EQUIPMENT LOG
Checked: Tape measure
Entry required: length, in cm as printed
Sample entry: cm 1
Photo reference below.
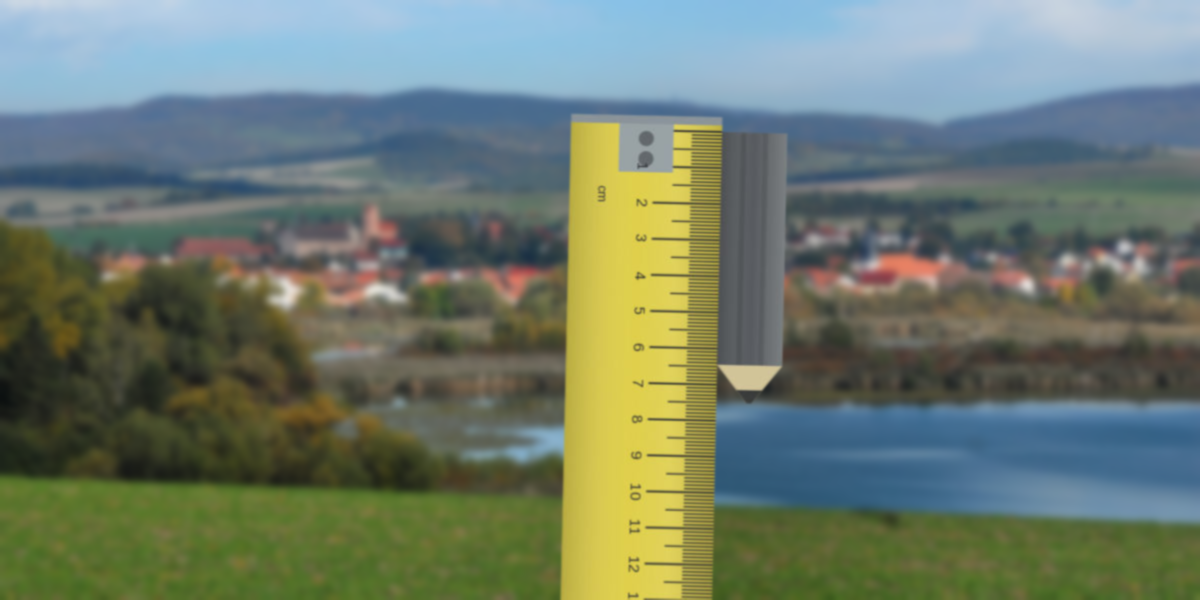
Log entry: cm 7.5
